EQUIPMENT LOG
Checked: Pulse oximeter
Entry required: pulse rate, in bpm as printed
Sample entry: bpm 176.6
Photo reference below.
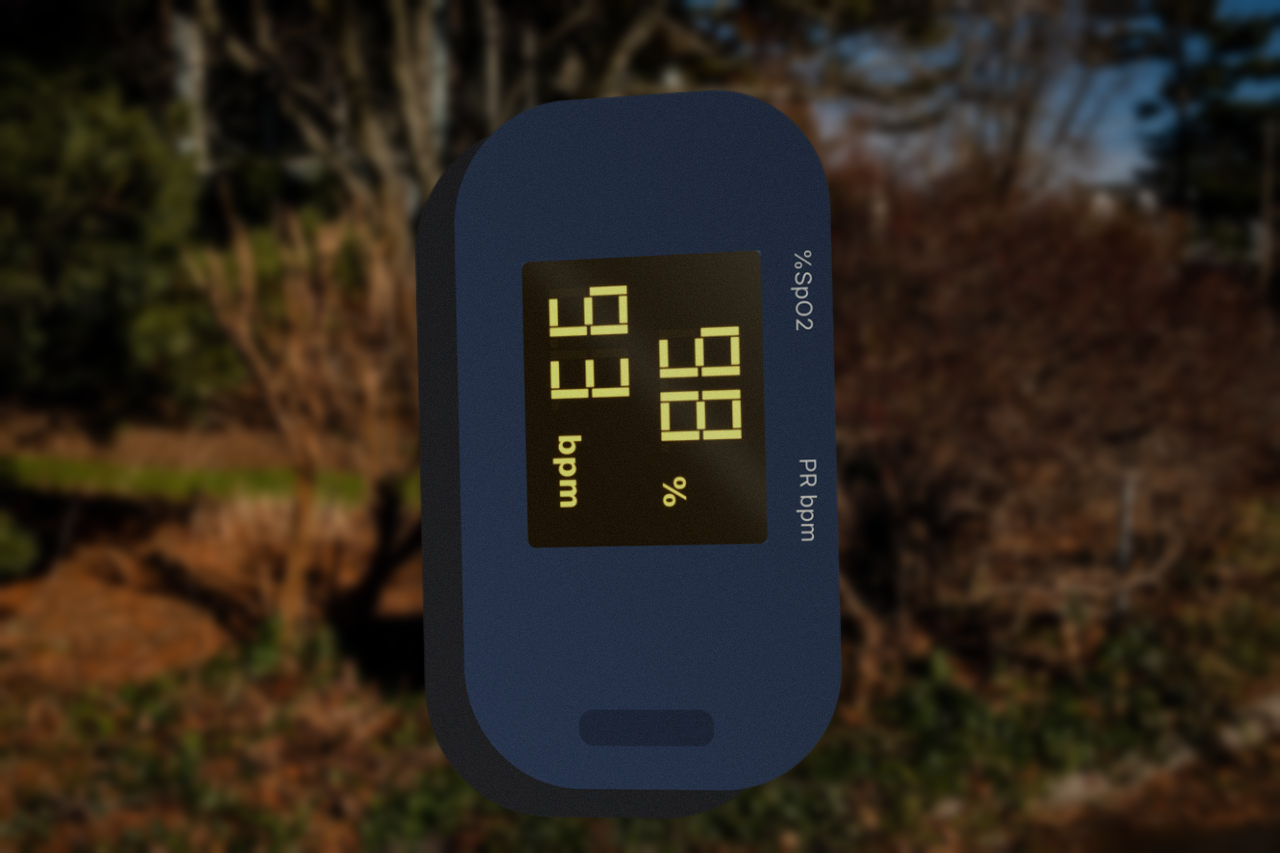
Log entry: bpm 93
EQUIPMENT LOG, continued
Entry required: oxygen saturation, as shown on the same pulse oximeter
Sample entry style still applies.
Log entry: % 98
